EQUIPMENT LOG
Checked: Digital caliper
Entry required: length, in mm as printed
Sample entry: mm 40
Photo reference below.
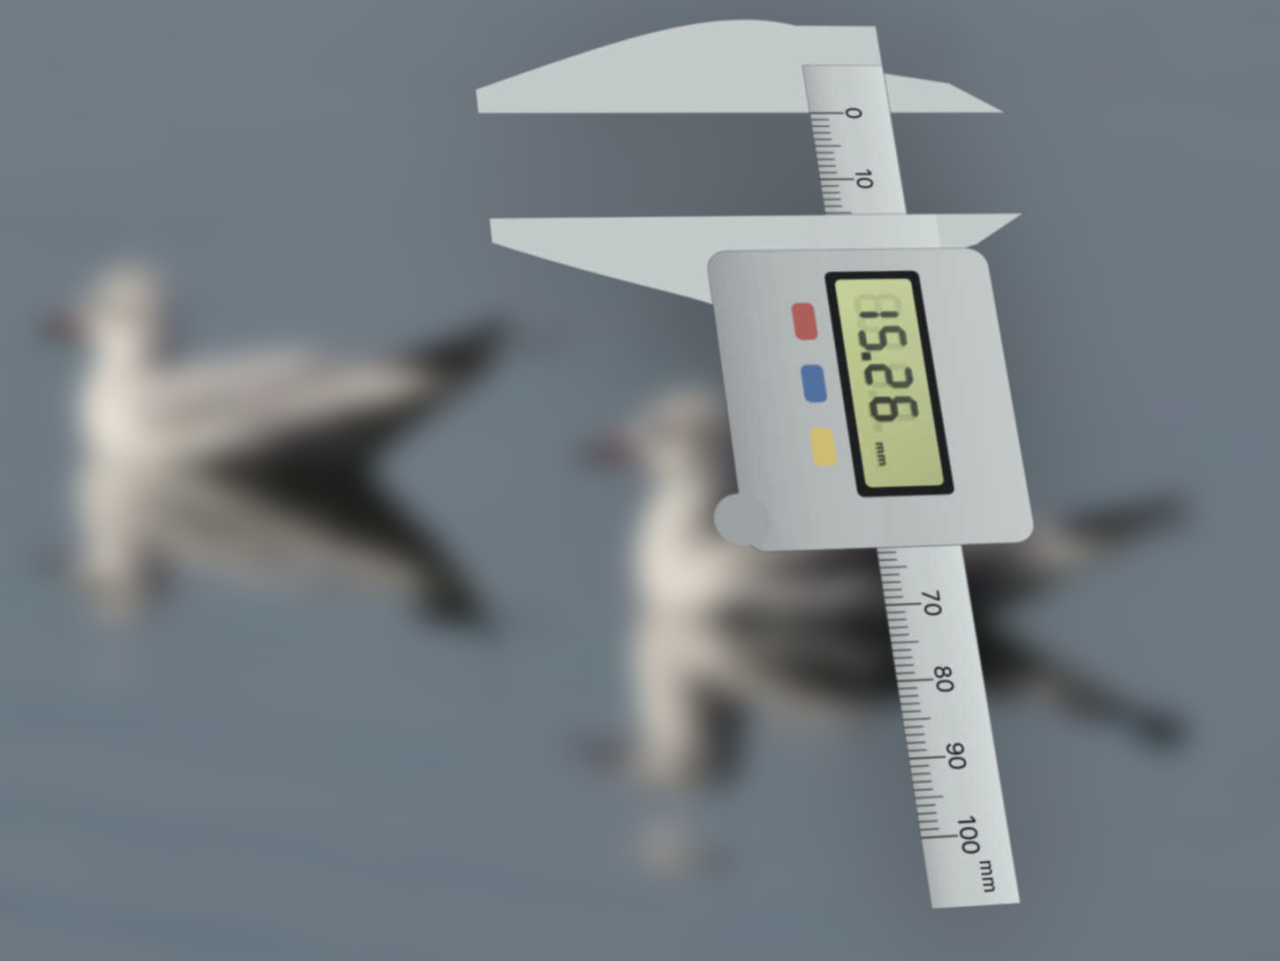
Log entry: mm 15.26
